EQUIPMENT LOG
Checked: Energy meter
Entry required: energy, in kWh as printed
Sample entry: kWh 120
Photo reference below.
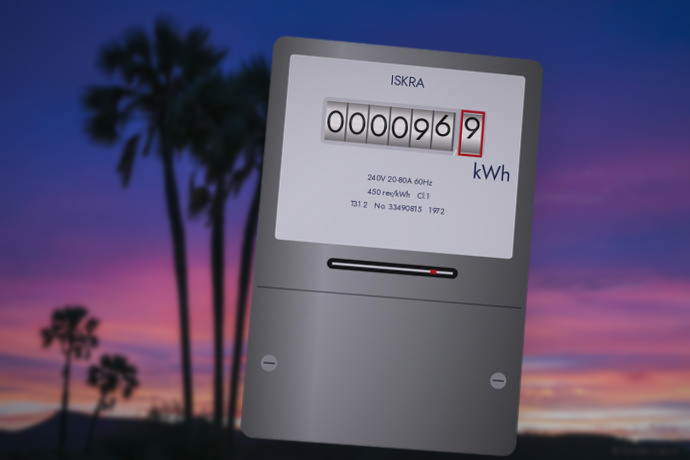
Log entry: kWh 96.9
